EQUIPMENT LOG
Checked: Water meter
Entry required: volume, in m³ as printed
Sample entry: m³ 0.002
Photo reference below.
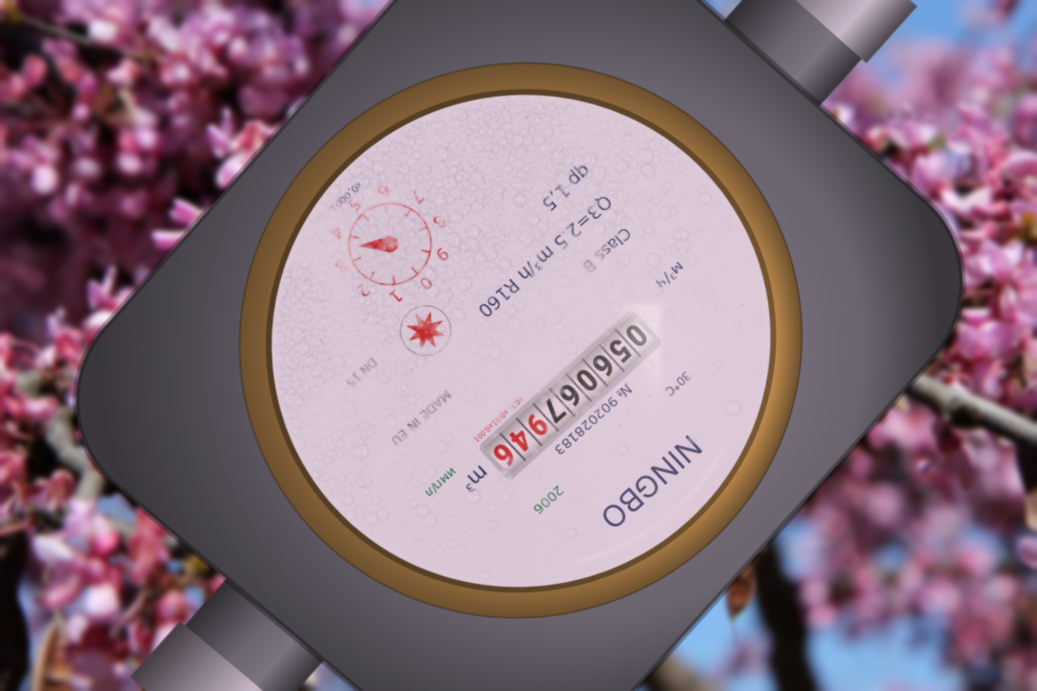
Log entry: m³ 56067.9463
